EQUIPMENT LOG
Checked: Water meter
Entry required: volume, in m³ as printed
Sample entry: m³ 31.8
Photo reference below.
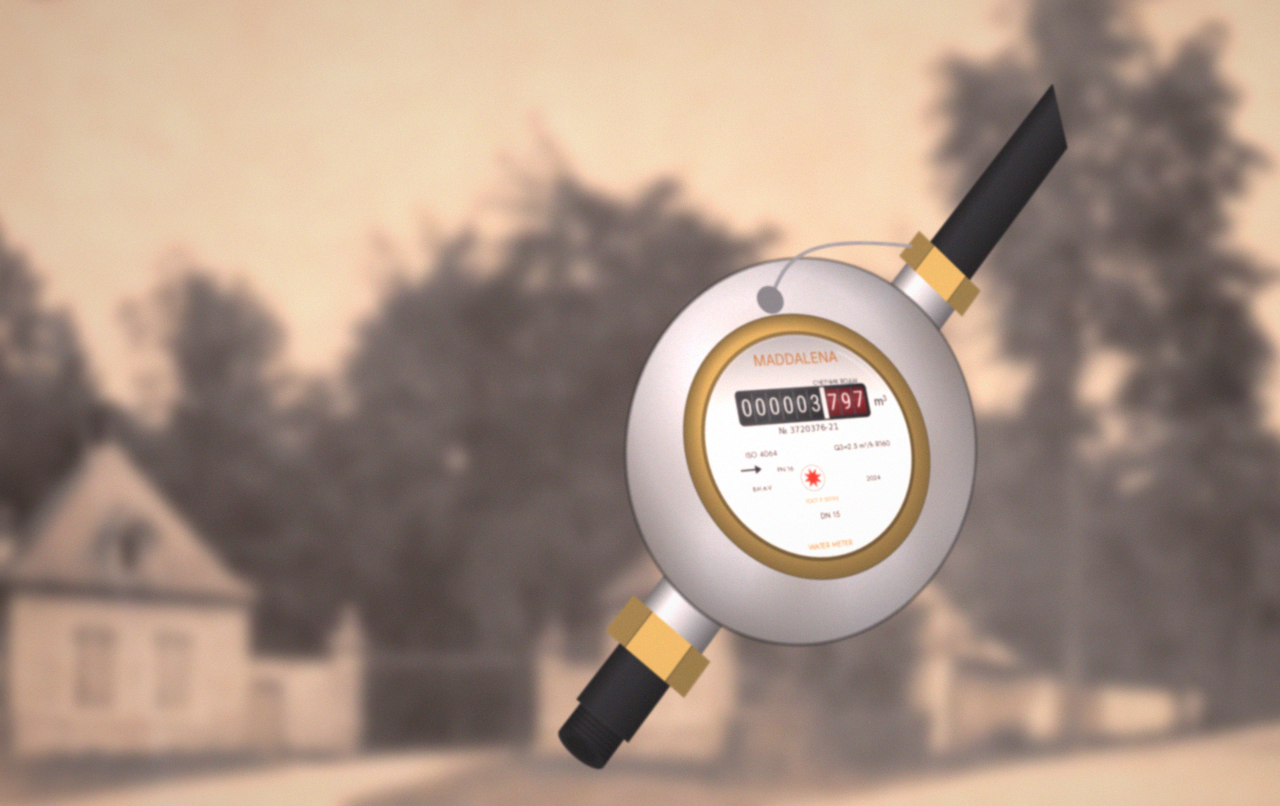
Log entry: m³ 3.797
